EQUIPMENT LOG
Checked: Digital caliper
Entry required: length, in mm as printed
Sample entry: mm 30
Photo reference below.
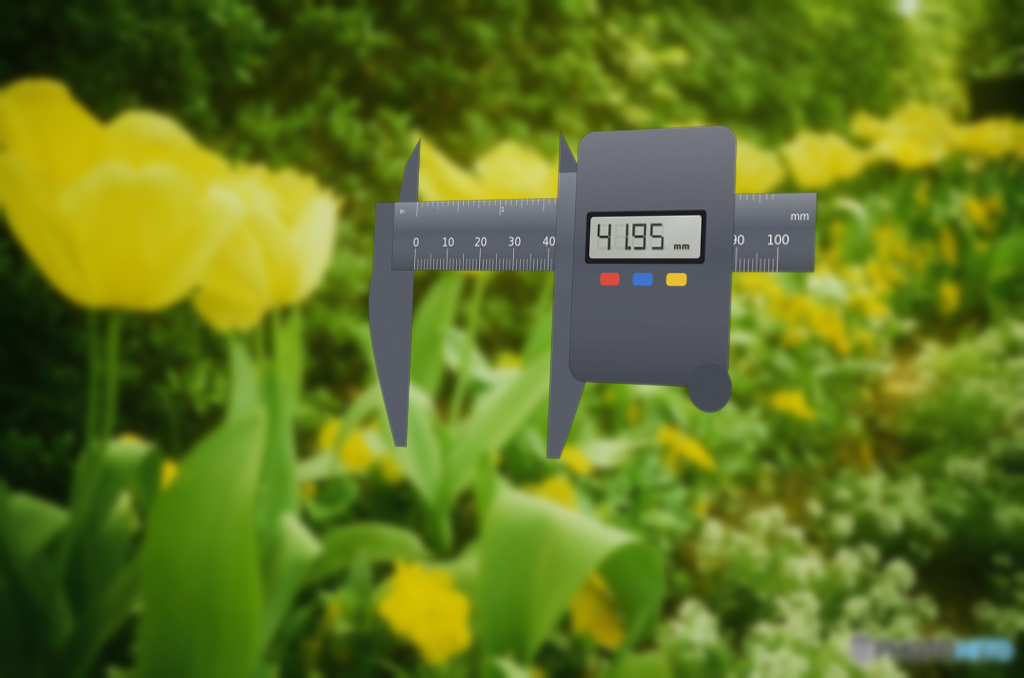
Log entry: mm 41.95
